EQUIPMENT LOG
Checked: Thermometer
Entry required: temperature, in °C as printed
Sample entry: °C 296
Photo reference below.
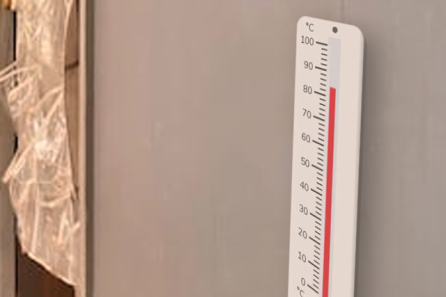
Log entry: °C 84
